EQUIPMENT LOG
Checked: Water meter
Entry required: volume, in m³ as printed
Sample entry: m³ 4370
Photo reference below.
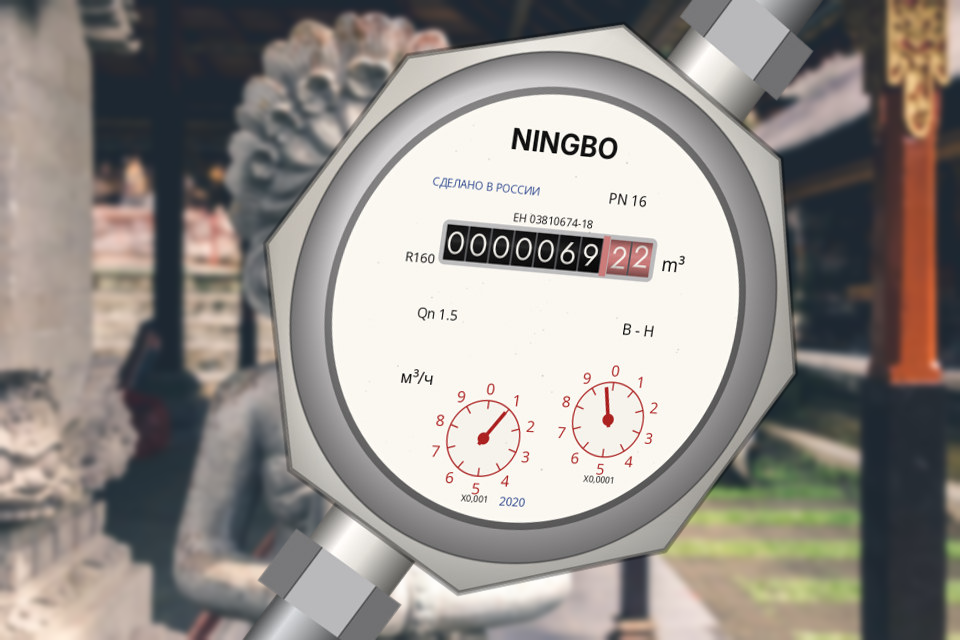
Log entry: m³ 69.2209
